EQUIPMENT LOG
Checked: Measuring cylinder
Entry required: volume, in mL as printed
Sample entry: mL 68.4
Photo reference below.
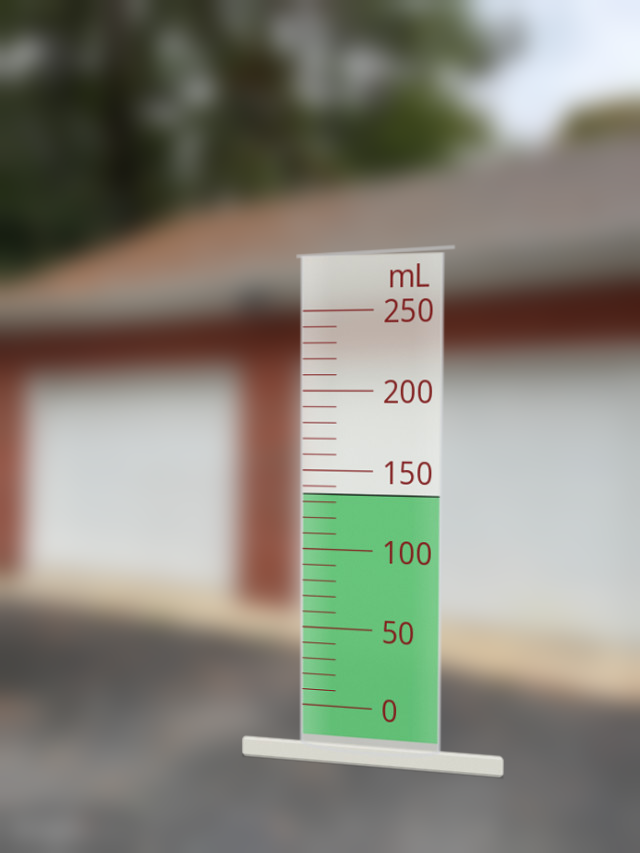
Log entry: mL 135
